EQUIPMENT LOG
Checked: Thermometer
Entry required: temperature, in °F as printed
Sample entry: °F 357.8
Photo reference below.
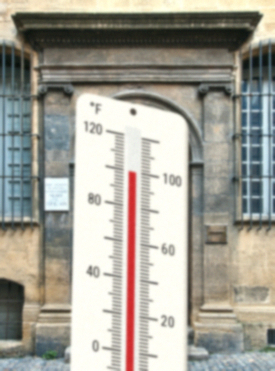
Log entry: °F 100
